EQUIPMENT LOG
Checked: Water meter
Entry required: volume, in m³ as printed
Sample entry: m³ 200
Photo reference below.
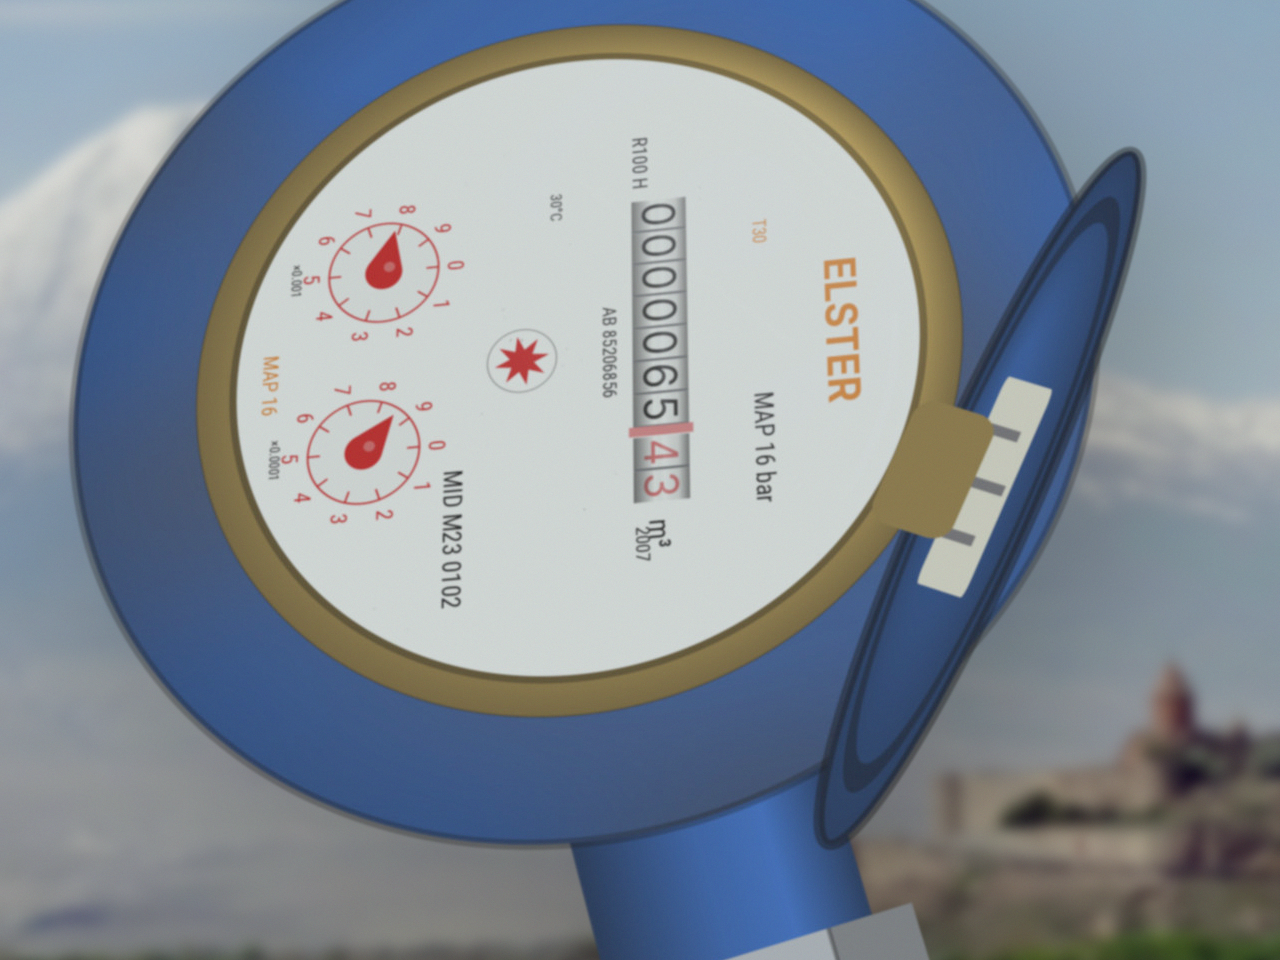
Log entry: m³ 65.4378
